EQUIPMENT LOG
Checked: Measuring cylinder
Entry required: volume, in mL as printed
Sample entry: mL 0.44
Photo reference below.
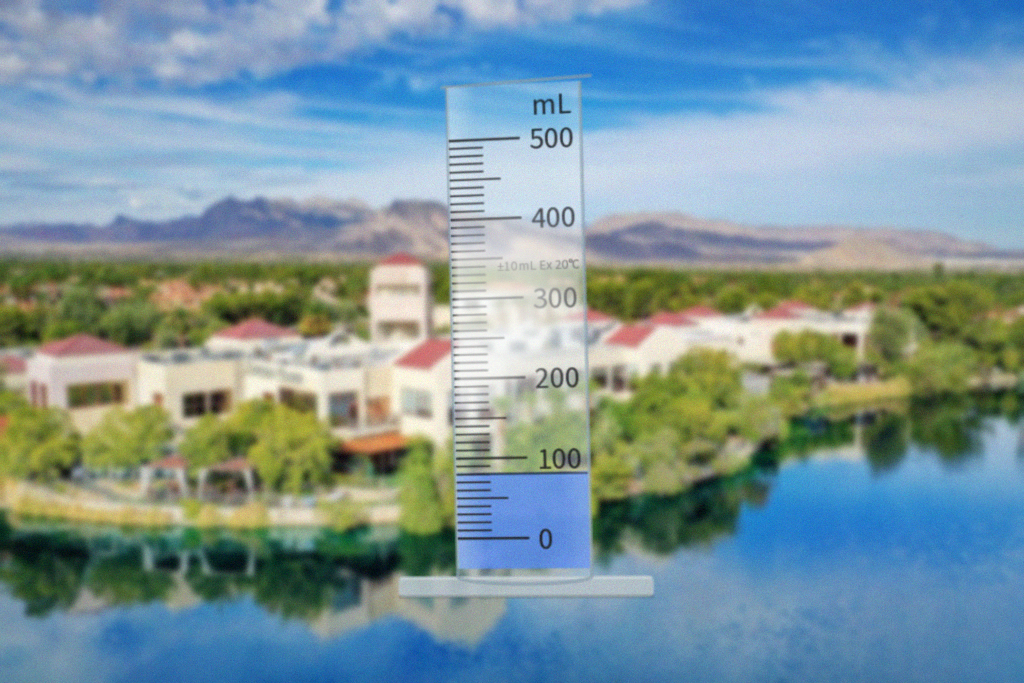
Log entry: mL 80
